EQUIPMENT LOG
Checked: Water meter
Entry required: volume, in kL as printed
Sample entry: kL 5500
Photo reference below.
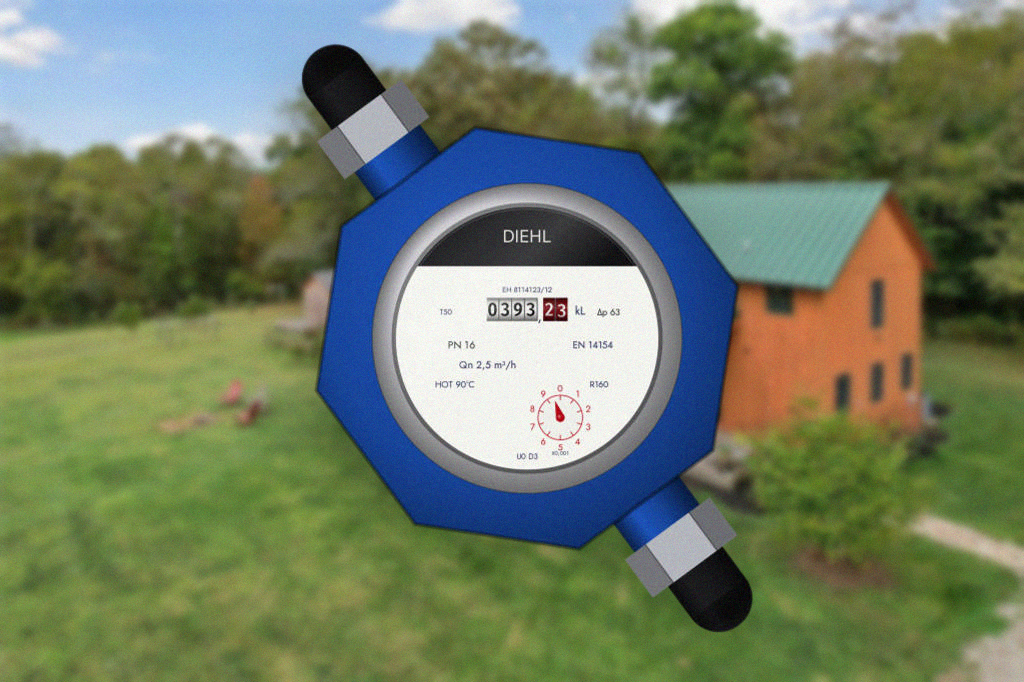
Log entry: kL 393.229
